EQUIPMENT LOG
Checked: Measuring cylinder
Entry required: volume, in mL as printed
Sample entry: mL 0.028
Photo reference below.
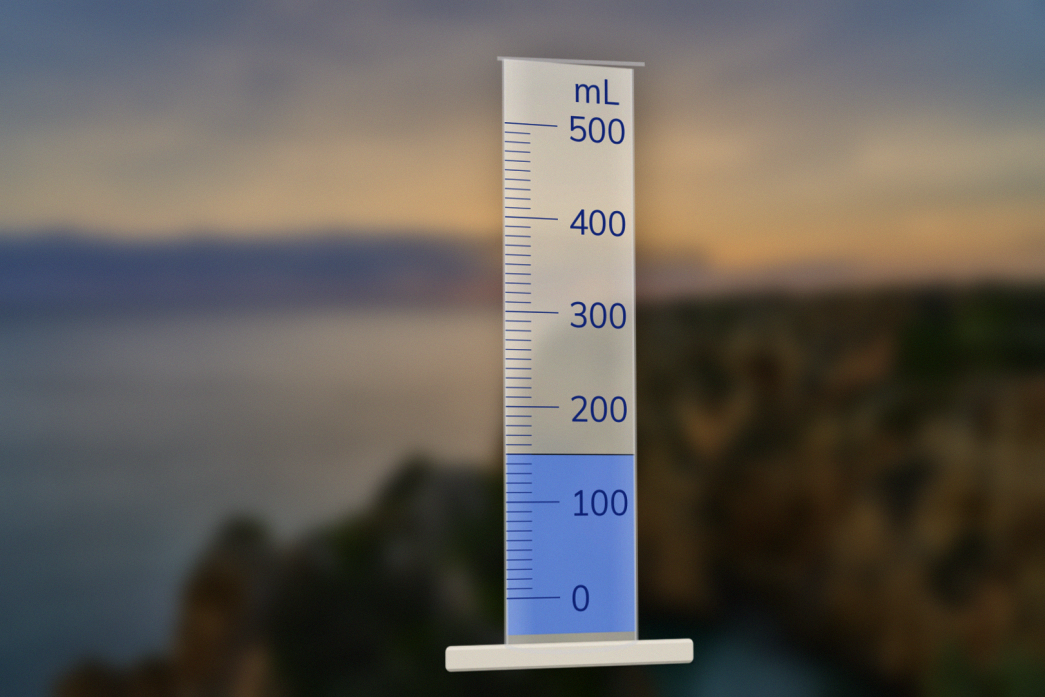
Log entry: mL 150
